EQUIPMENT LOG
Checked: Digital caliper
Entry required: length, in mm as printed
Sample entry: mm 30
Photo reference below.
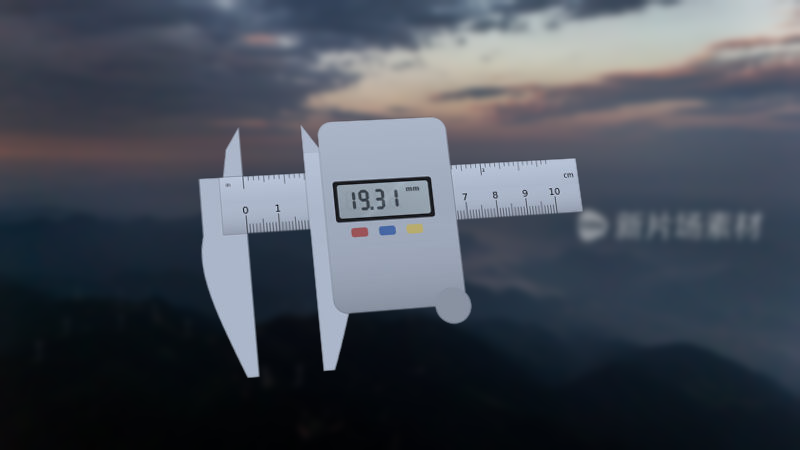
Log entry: mm 19.31
